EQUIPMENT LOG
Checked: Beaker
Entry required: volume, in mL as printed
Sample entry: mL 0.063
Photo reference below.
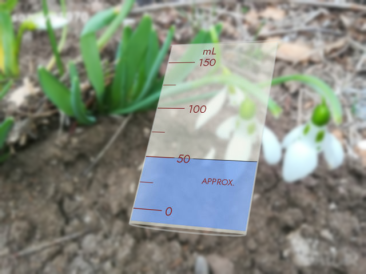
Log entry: mL 50
